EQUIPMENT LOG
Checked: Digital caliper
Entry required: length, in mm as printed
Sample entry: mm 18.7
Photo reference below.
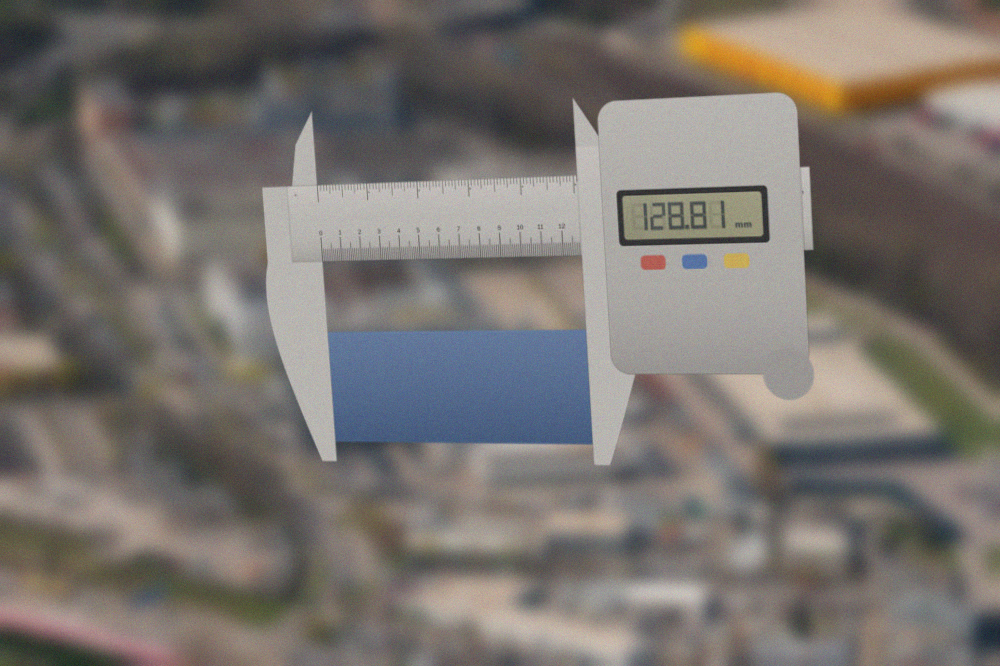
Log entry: mm 128.81
